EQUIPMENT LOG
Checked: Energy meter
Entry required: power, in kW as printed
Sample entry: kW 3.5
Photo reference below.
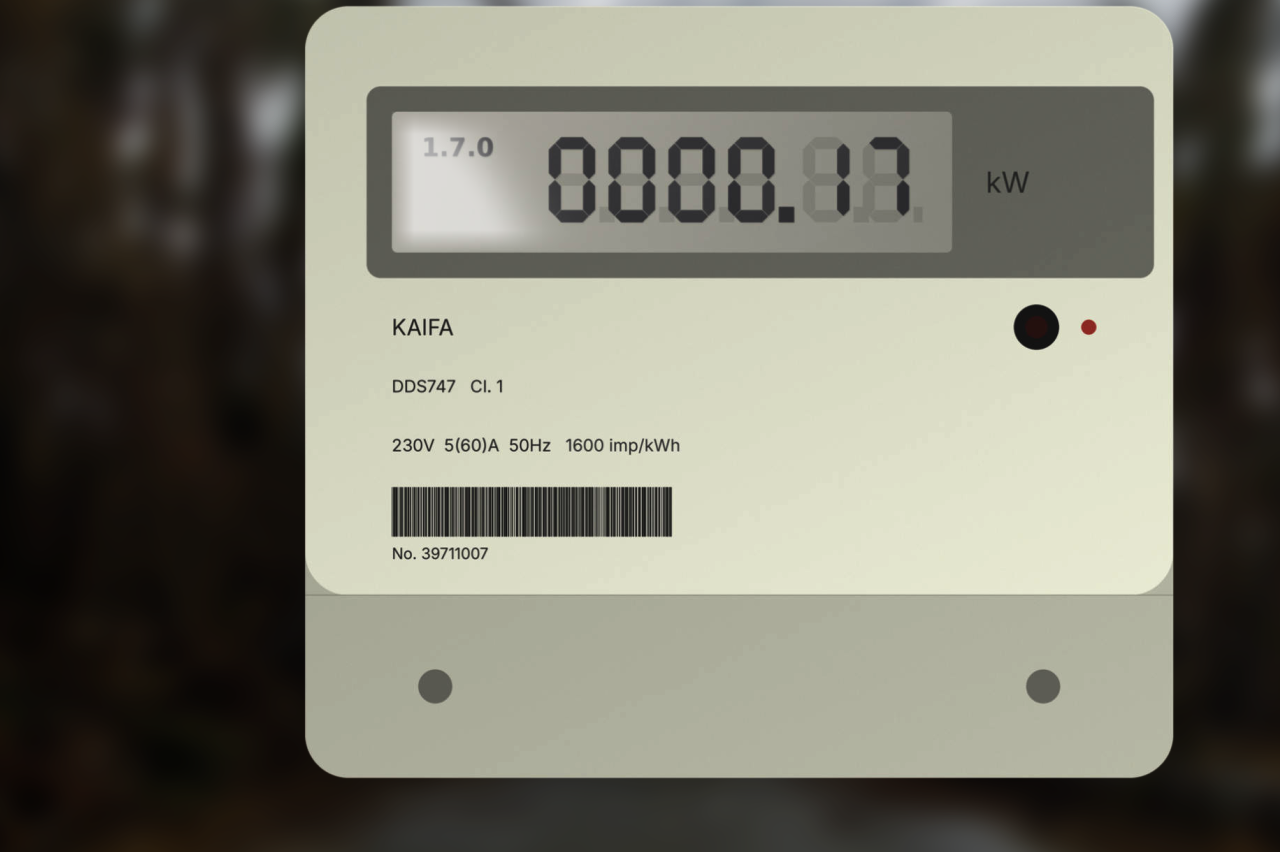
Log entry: kW 0.17
